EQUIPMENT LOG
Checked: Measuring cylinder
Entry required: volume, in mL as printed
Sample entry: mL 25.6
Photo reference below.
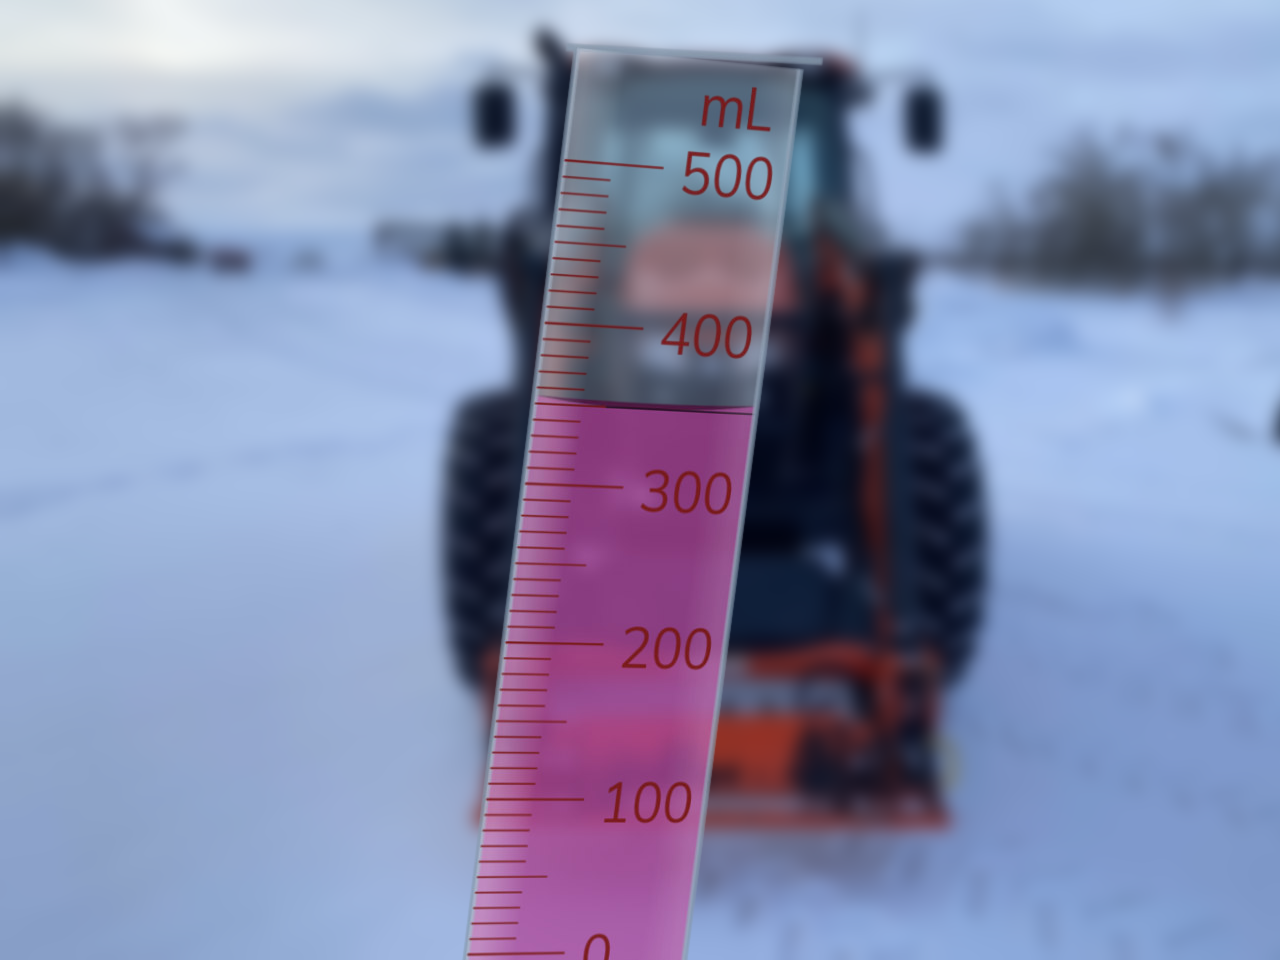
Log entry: mL 350
